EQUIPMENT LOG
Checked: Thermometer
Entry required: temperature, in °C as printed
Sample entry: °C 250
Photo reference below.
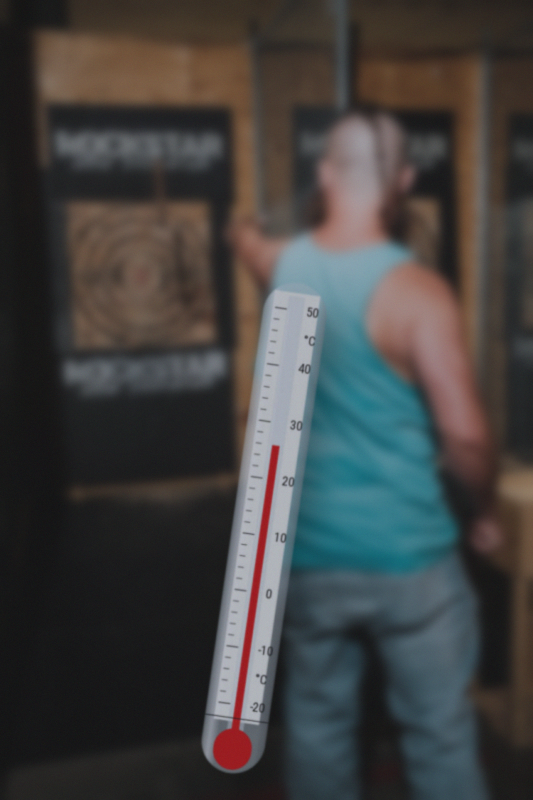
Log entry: °C 26
